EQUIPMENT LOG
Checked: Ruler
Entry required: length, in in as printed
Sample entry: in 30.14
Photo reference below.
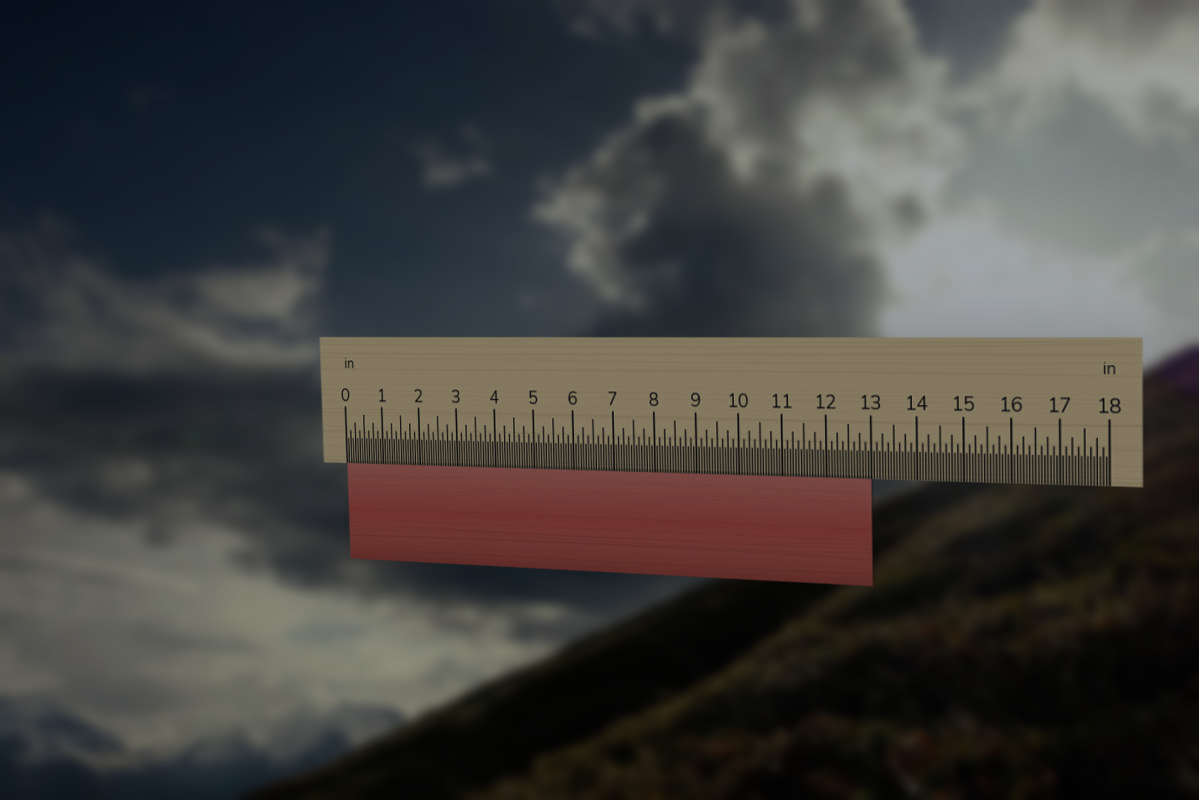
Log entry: in 13
